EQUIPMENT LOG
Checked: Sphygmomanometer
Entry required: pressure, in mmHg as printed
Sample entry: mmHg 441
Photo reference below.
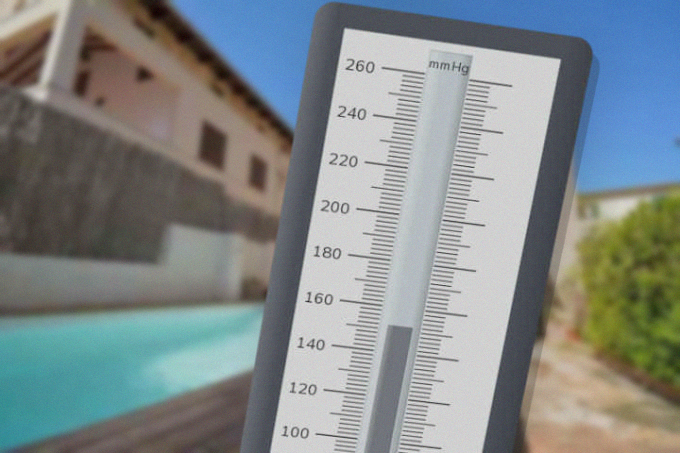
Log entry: mmHg 152
